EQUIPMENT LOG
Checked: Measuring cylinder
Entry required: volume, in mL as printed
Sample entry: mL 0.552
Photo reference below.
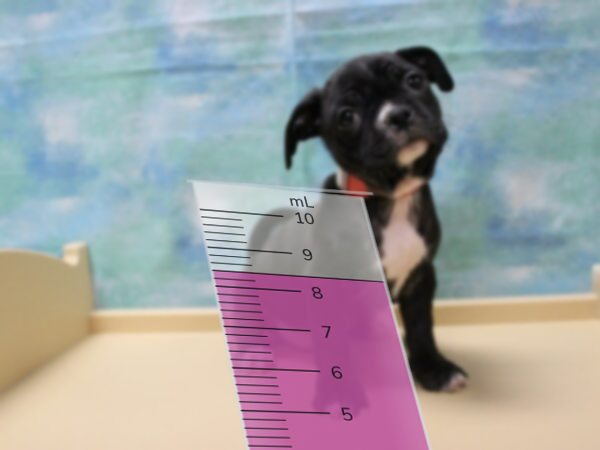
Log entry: mL 8.4
